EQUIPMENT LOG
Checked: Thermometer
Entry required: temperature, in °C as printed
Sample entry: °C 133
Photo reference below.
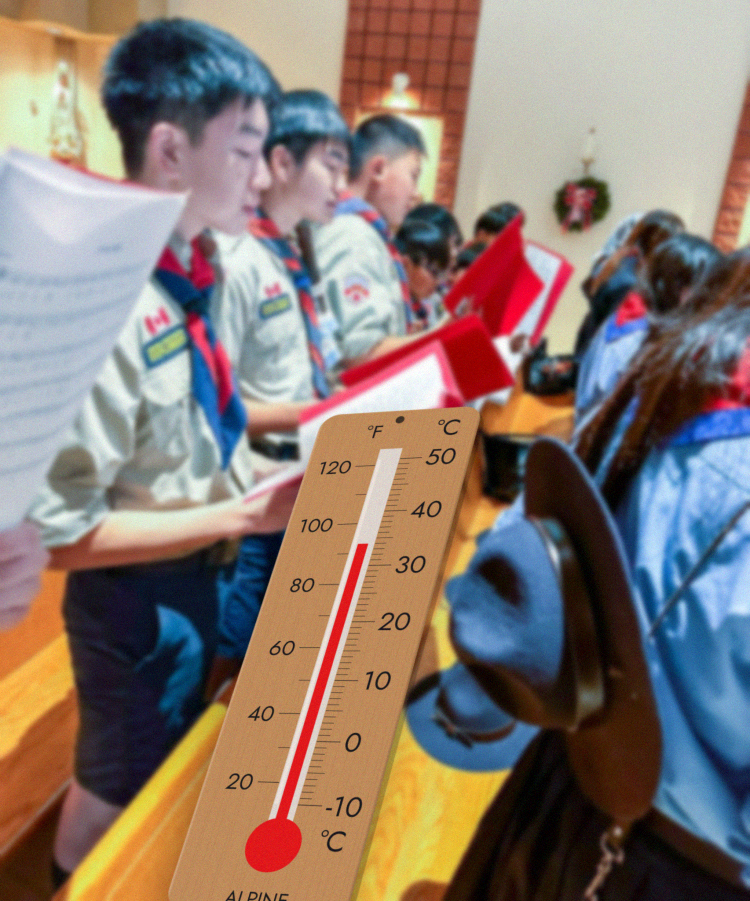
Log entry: °C 34
